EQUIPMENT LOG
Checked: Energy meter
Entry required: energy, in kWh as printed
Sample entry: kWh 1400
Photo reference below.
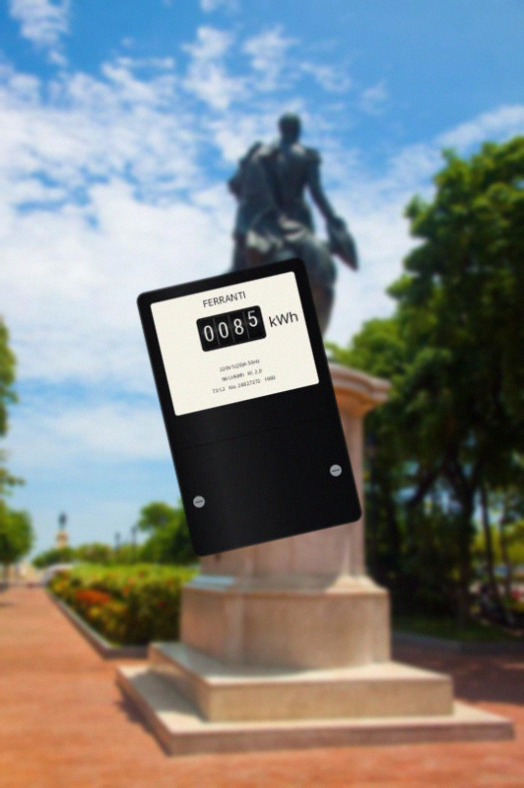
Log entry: kWh 85
